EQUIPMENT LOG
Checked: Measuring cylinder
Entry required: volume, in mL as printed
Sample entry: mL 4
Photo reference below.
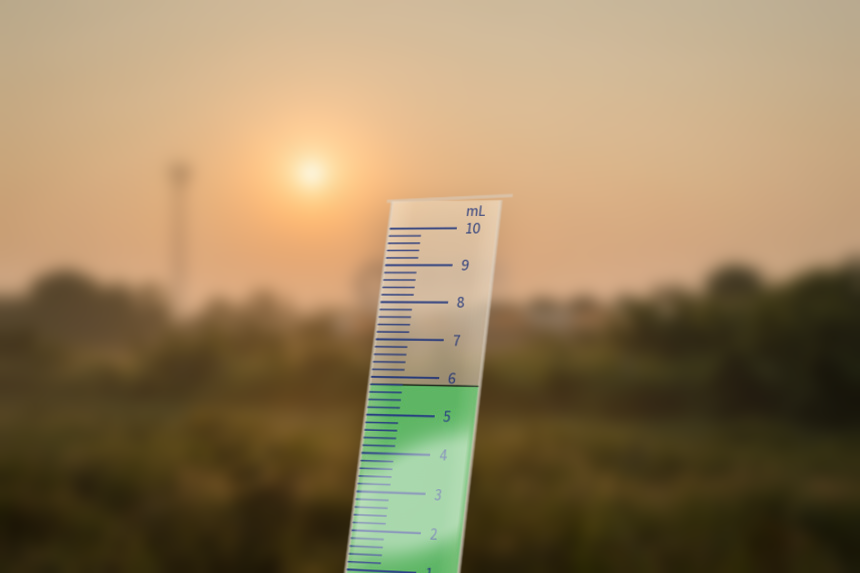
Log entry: mL 5.8
